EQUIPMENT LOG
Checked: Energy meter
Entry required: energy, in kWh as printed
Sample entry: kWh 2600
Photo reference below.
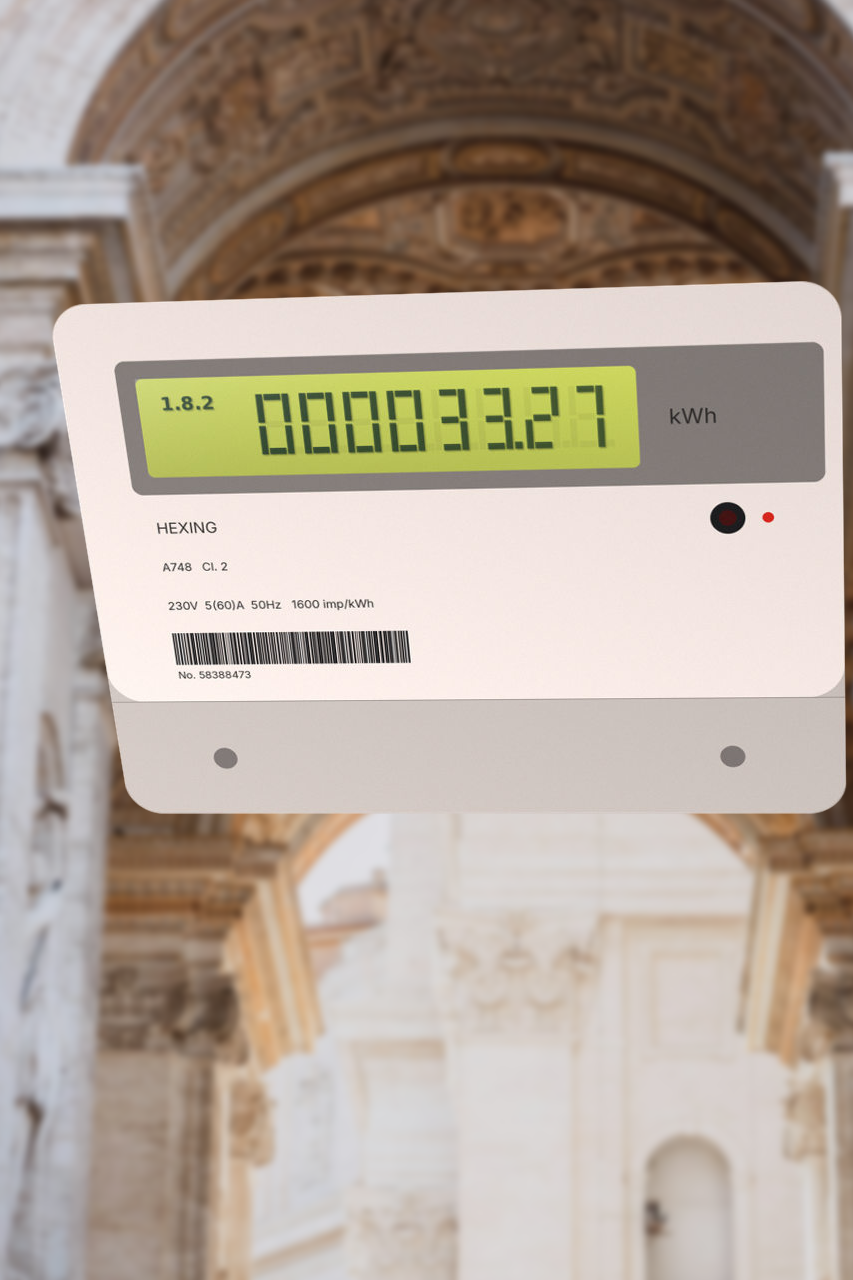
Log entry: kWh 33.27
